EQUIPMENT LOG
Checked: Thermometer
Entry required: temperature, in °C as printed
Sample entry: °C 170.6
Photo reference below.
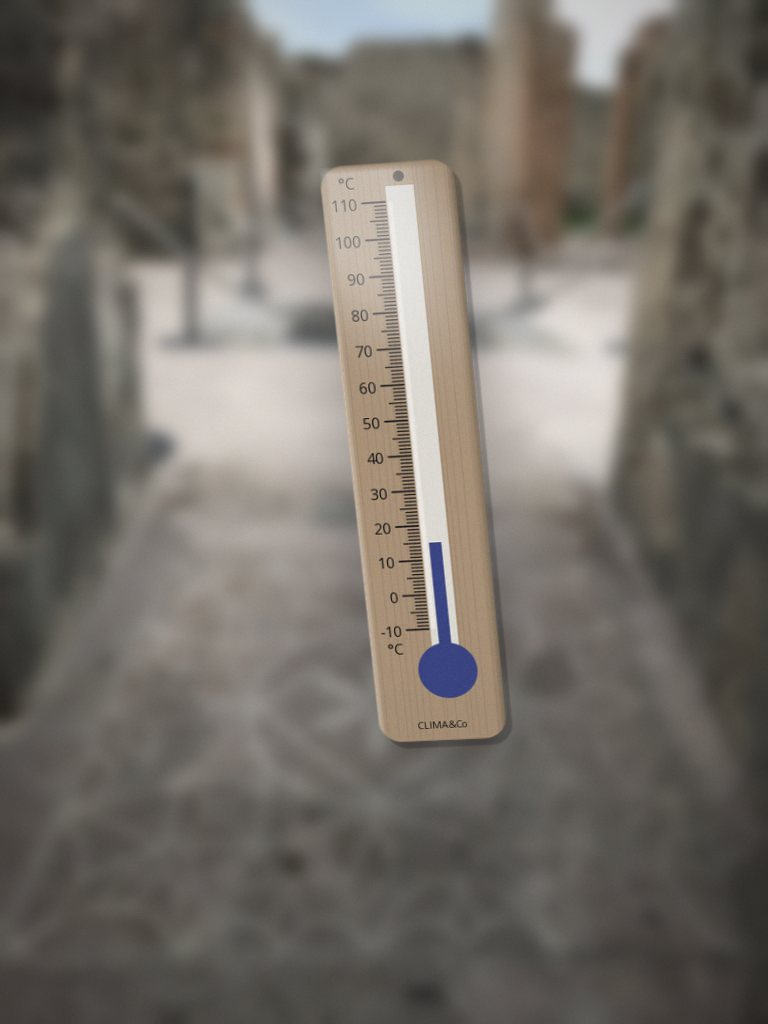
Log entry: °C 15
